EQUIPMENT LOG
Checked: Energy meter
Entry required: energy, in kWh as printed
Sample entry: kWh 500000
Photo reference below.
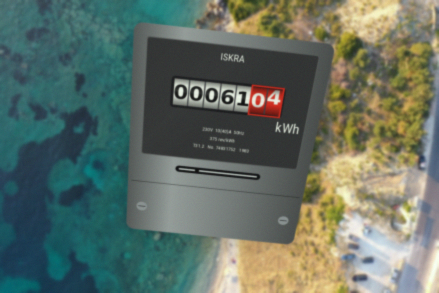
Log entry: kWh 61.04
